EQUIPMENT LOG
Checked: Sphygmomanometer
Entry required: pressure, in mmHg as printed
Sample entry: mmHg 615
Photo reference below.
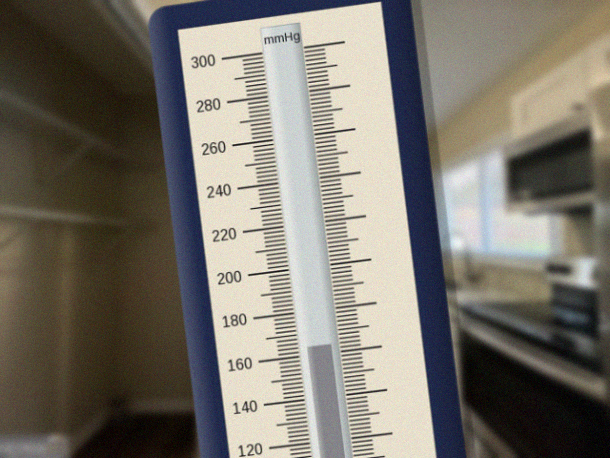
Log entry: mmHg 164
